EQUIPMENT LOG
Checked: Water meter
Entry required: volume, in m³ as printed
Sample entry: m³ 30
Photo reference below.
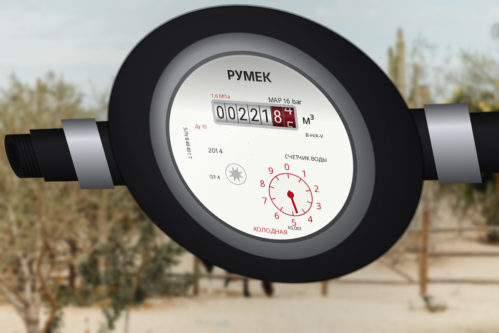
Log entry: m³ 221.844
